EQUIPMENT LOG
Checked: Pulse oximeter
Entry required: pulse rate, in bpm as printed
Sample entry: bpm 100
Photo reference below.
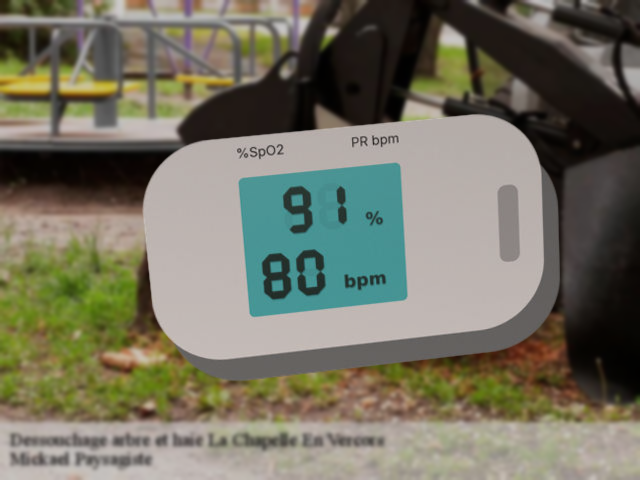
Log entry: bpm 80
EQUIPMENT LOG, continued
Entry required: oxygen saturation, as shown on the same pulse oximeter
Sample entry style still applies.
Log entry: % 91
